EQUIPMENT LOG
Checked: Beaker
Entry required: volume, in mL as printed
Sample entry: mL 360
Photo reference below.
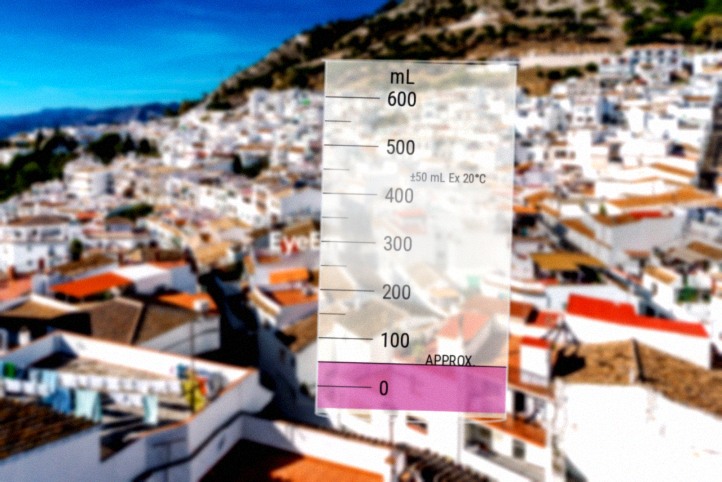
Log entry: mL 50
